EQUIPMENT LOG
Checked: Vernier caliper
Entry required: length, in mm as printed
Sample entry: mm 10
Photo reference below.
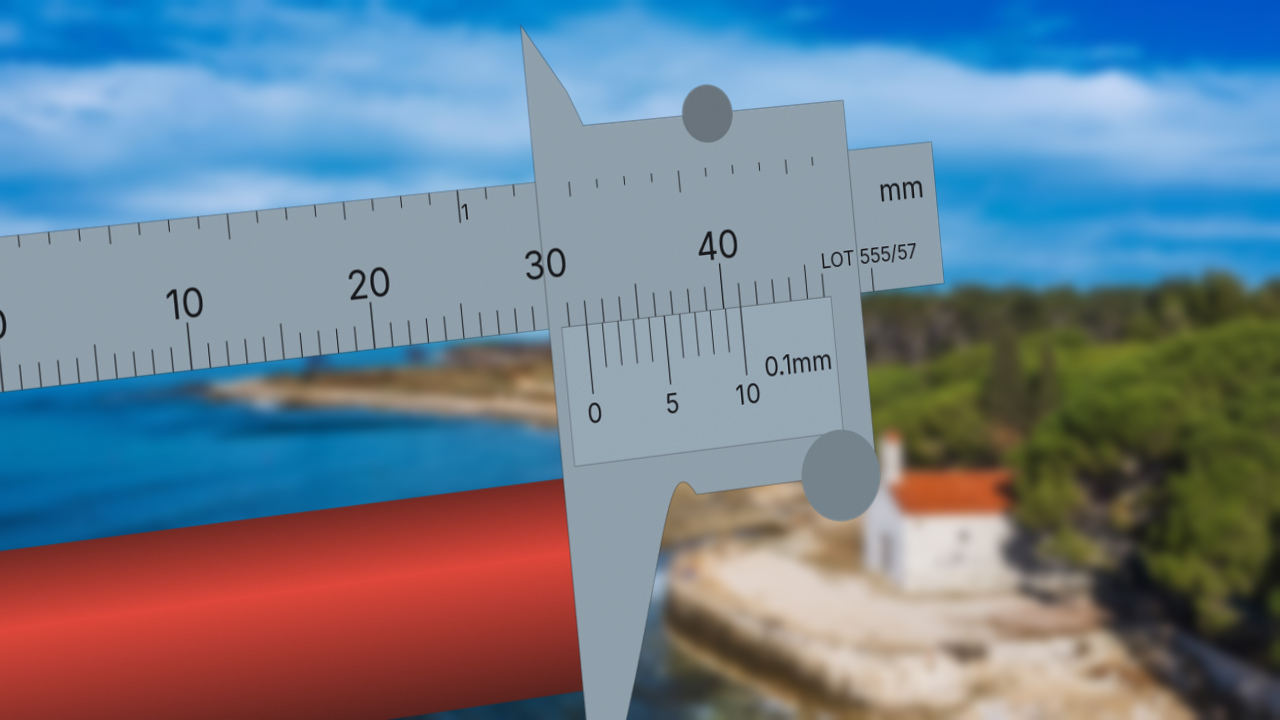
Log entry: mm 32.0
